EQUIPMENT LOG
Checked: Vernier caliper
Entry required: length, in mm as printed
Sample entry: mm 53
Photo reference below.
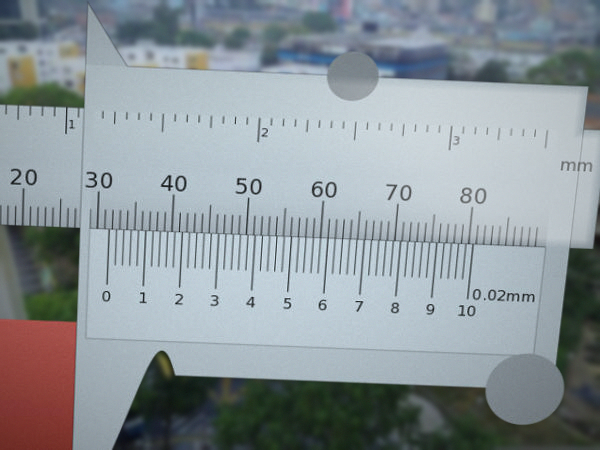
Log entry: mm 31.6
